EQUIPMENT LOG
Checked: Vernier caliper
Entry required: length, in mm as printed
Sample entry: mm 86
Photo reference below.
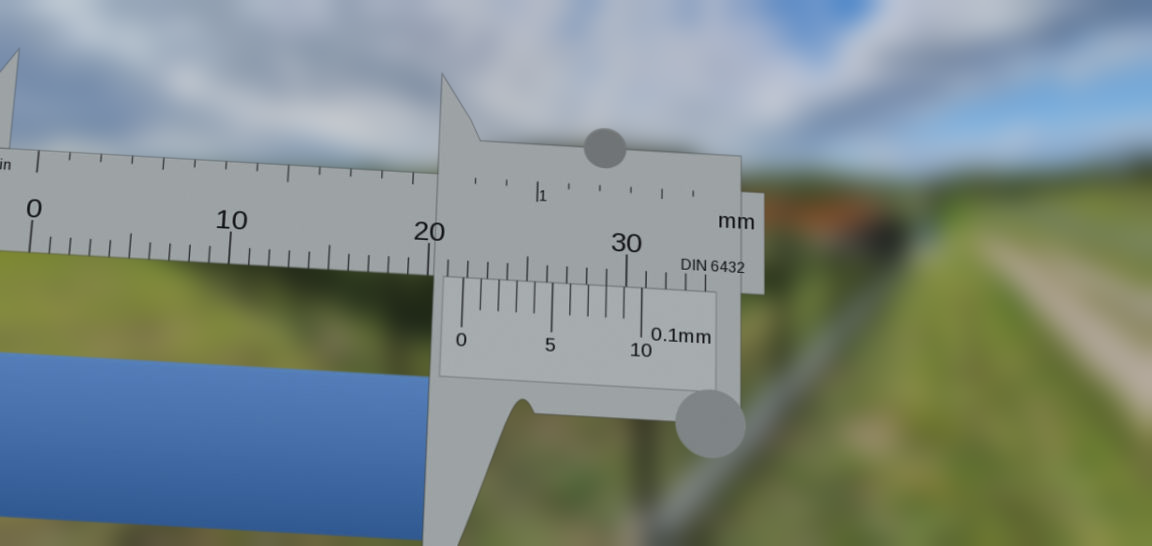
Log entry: mm 21.8
